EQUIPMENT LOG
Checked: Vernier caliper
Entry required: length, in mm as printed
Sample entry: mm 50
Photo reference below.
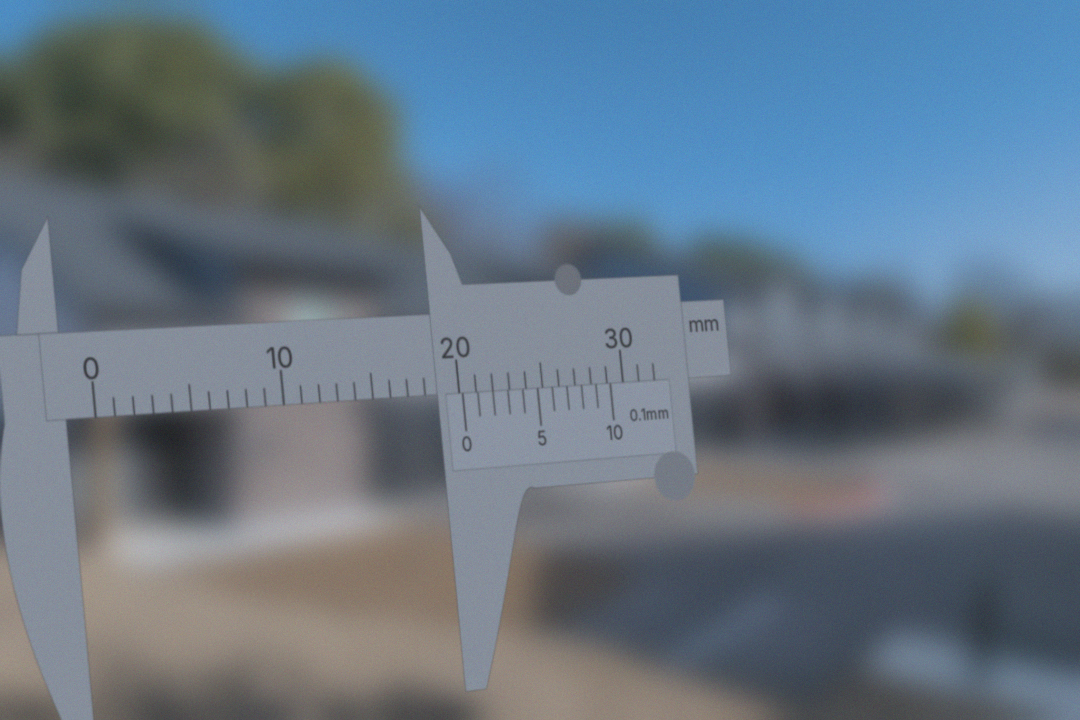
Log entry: mm 20.2
